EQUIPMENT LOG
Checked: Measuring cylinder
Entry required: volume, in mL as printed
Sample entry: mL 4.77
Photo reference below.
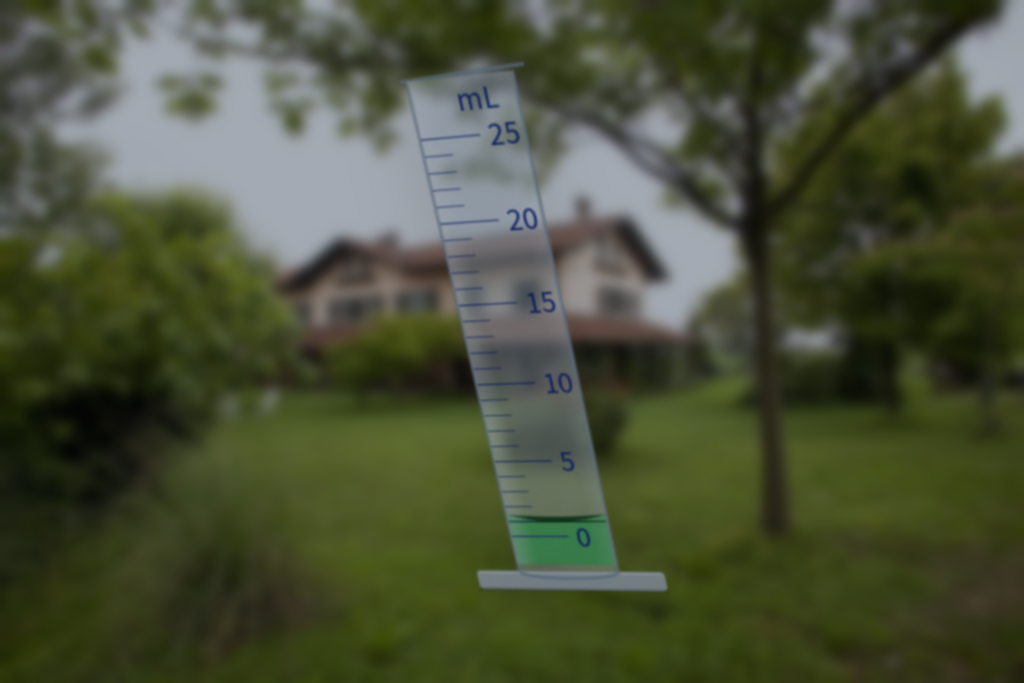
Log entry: mL 1
